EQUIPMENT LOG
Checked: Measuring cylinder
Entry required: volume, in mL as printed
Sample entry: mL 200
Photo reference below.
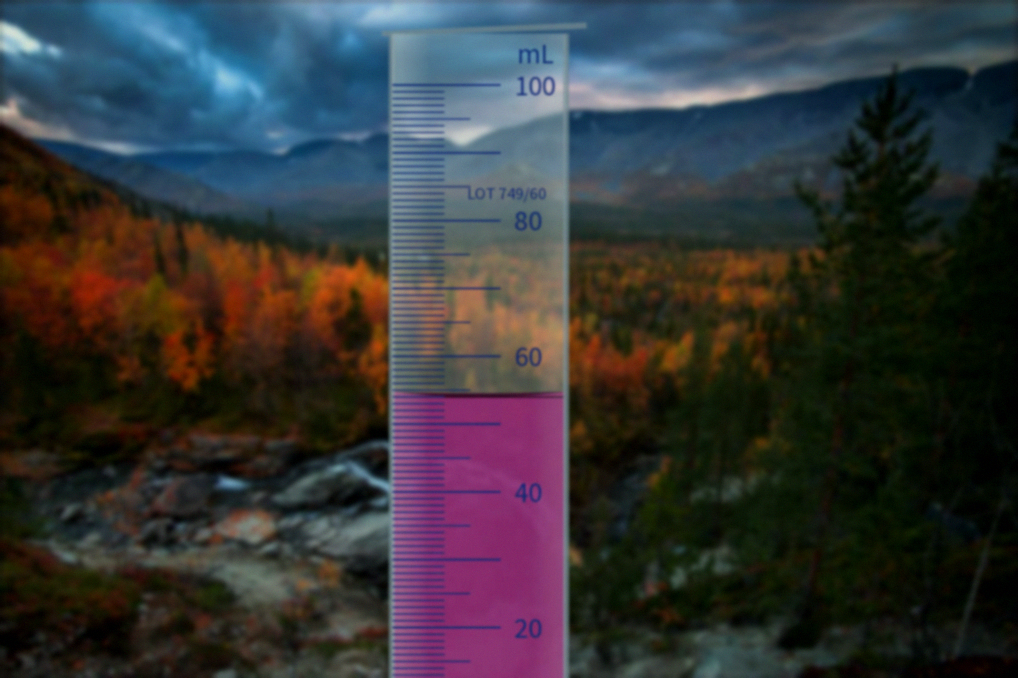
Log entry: mL 54
